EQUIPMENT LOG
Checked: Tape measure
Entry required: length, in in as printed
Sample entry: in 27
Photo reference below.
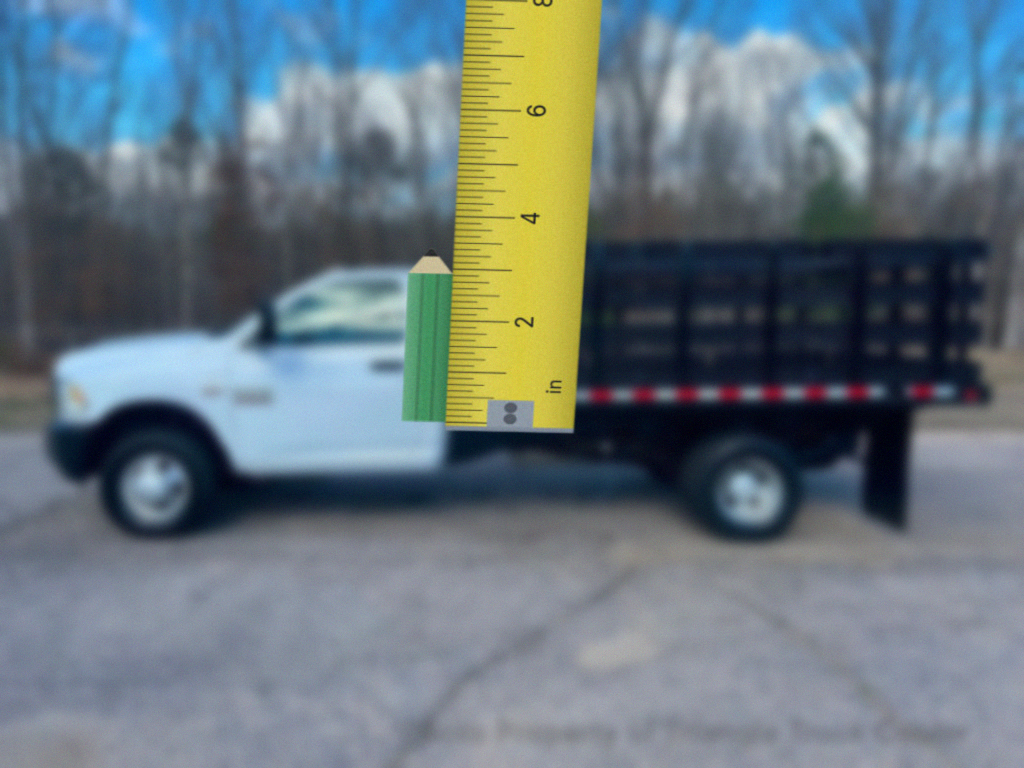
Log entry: in 3.375
